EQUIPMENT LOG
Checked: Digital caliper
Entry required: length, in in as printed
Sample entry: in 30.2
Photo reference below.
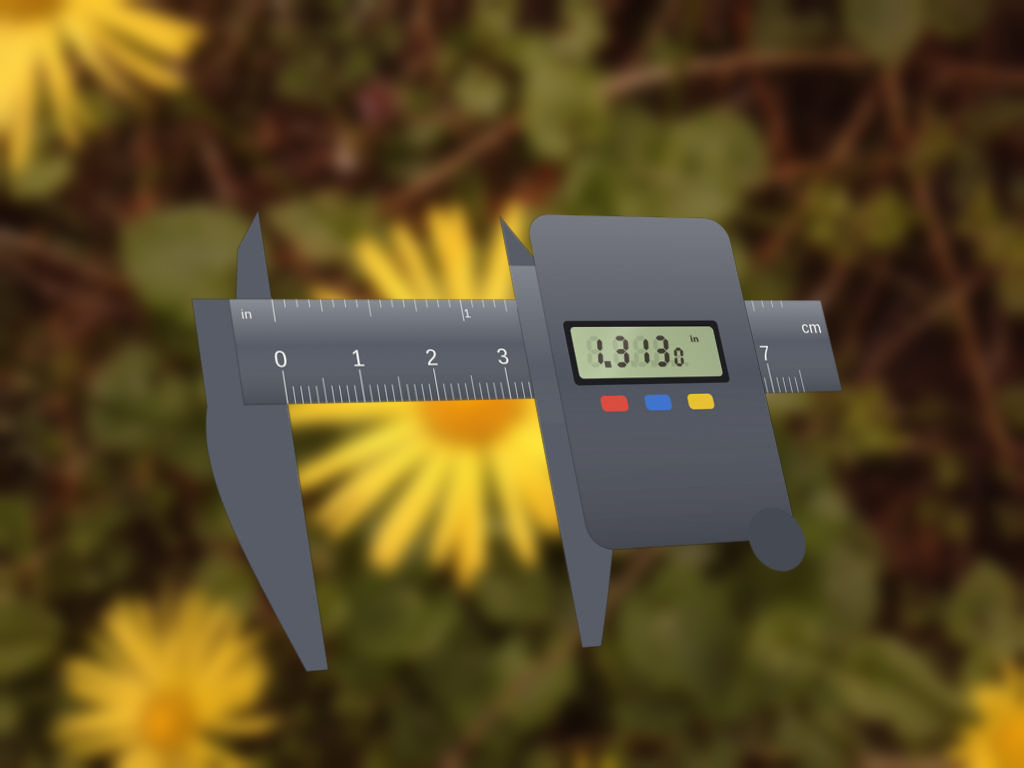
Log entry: in 1.3130
